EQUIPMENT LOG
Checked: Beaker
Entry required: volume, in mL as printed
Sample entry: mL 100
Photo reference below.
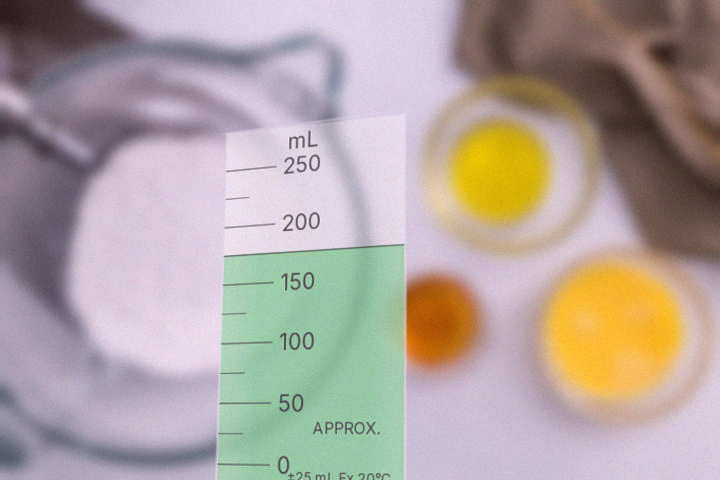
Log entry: mL 175
